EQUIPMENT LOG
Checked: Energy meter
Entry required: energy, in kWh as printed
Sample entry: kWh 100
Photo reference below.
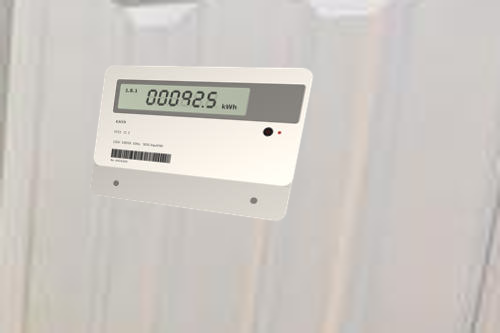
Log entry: kWh 92.5
